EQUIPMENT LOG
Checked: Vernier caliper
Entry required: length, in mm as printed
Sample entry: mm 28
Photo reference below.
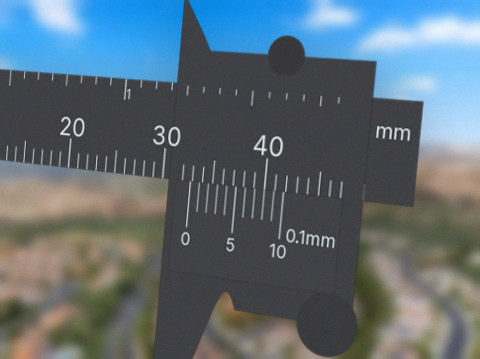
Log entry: mm 32.8
